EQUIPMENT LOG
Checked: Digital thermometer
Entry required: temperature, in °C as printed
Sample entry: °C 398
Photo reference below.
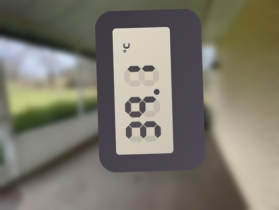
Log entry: °C 39.1
